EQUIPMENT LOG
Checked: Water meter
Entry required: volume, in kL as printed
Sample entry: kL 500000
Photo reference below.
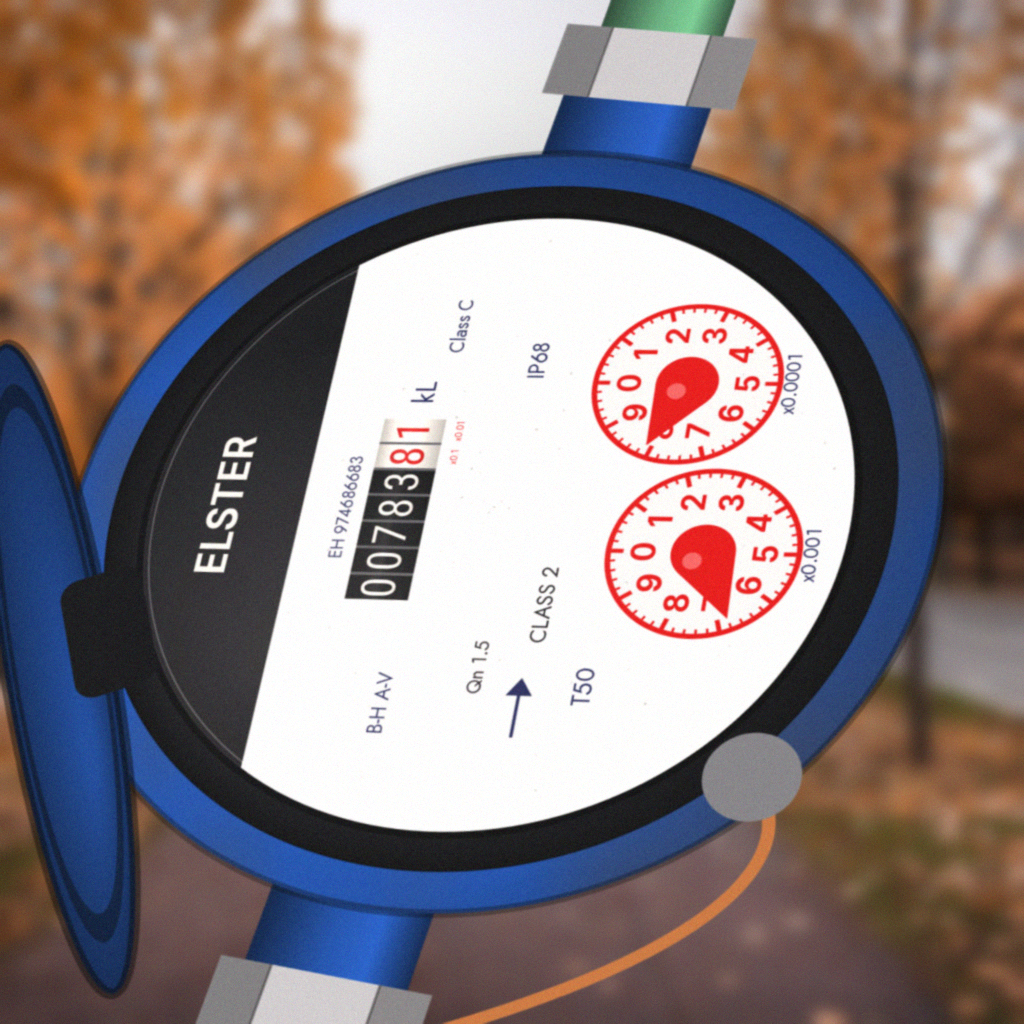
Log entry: kL 783.8168
